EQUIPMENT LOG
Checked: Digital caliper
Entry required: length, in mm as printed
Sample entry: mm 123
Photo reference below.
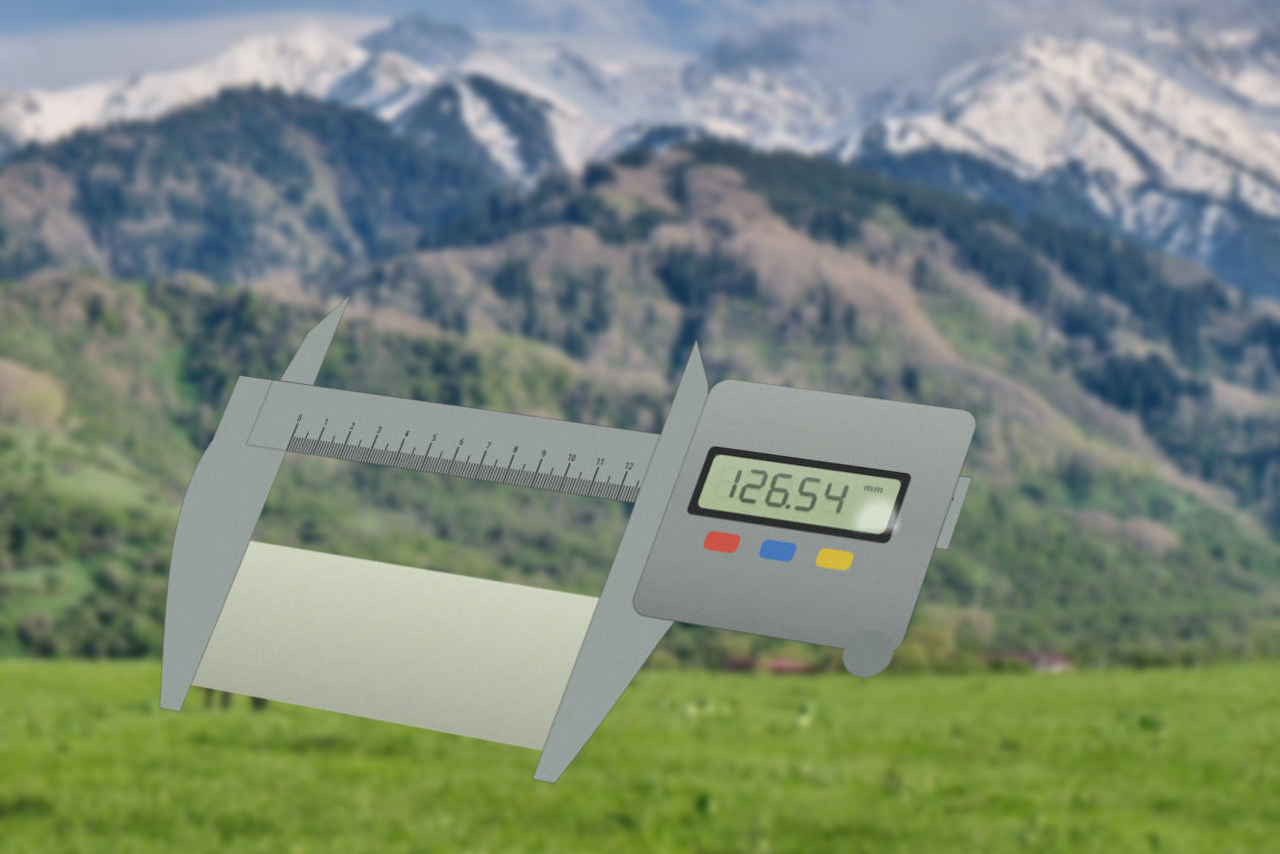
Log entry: mm 126.54
